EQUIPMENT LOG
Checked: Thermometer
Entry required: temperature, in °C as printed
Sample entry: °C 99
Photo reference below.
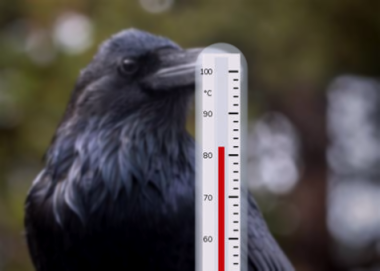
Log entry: °C 82
